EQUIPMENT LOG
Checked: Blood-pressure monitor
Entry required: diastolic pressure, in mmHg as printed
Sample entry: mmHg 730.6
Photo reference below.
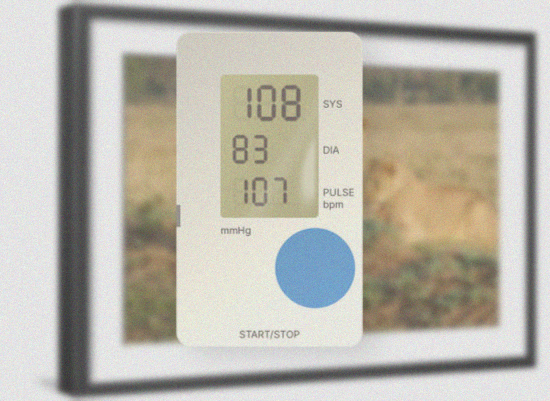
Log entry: mmHg 83
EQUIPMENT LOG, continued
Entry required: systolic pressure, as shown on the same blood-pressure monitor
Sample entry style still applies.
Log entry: mmHg 108
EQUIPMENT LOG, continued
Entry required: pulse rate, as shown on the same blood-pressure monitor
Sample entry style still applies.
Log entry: bpm 107
